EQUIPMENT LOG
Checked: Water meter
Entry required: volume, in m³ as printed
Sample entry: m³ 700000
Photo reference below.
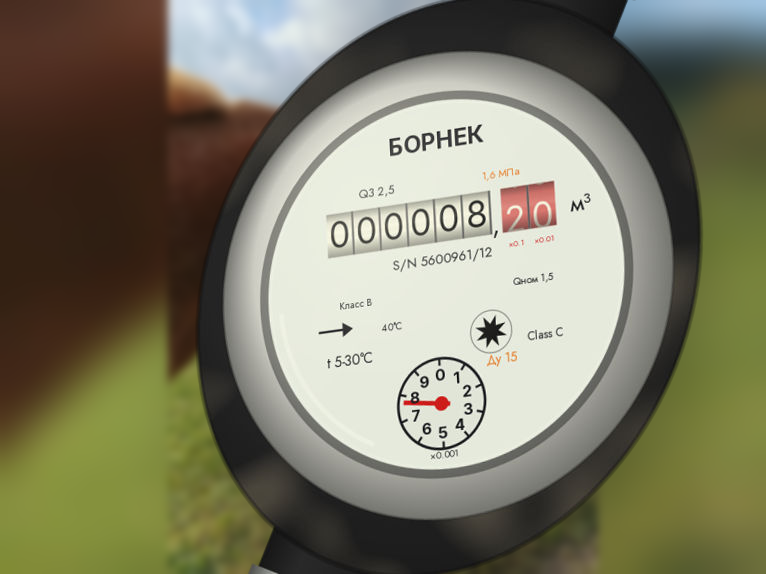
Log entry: m³ 8.197
